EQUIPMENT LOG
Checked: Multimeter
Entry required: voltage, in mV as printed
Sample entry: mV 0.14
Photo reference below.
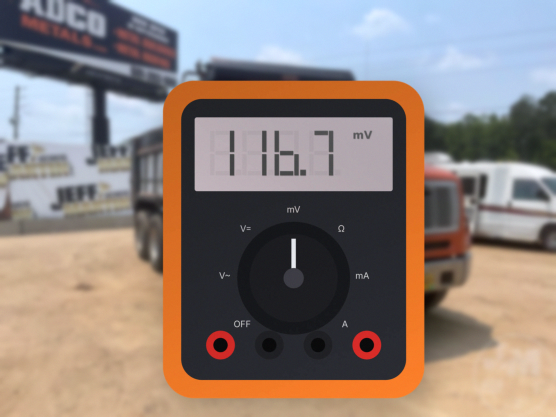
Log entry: mV 116.7
